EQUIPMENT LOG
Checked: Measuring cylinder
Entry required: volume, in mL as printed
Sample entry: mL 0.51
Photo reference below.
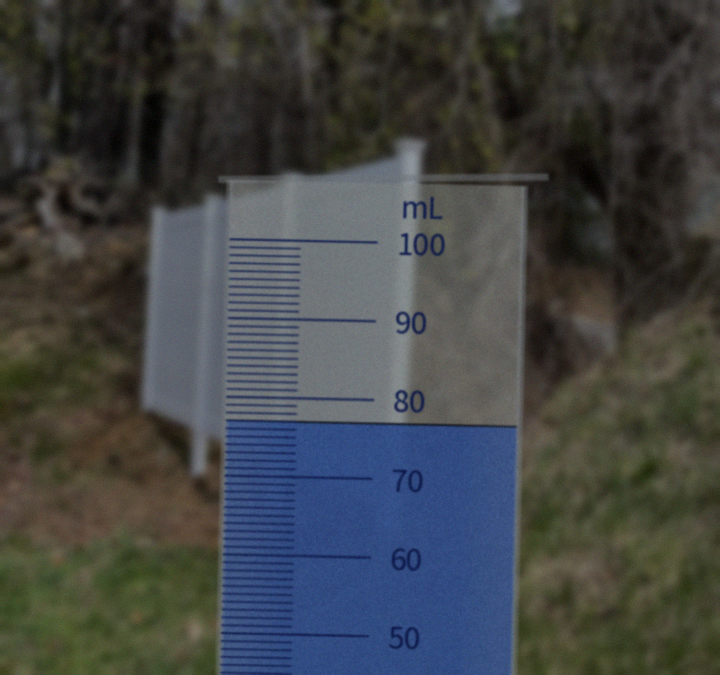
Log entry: mL 77
